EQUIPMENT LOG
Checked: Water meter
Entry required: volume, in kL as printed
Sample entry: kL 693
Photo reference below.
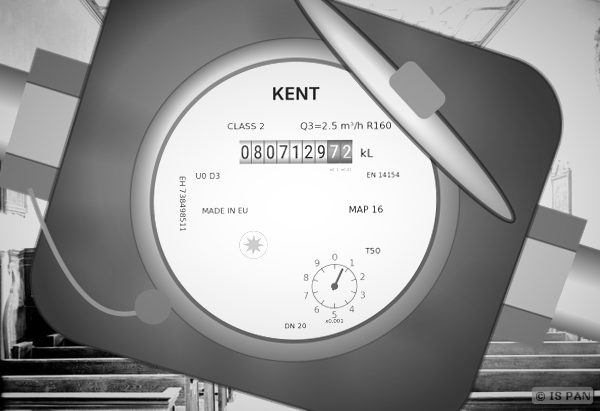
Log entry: kL 807129.720
